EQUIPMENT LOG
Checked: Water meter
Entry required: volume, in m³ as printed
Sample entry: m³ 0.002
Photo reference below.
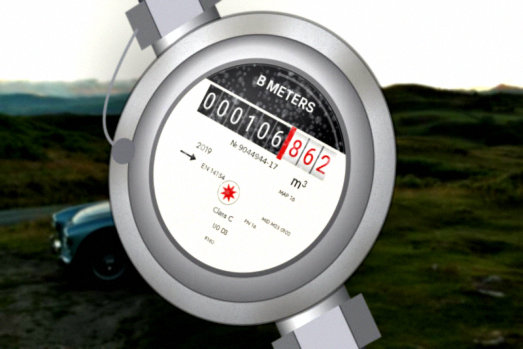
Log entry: m³ 106.862
